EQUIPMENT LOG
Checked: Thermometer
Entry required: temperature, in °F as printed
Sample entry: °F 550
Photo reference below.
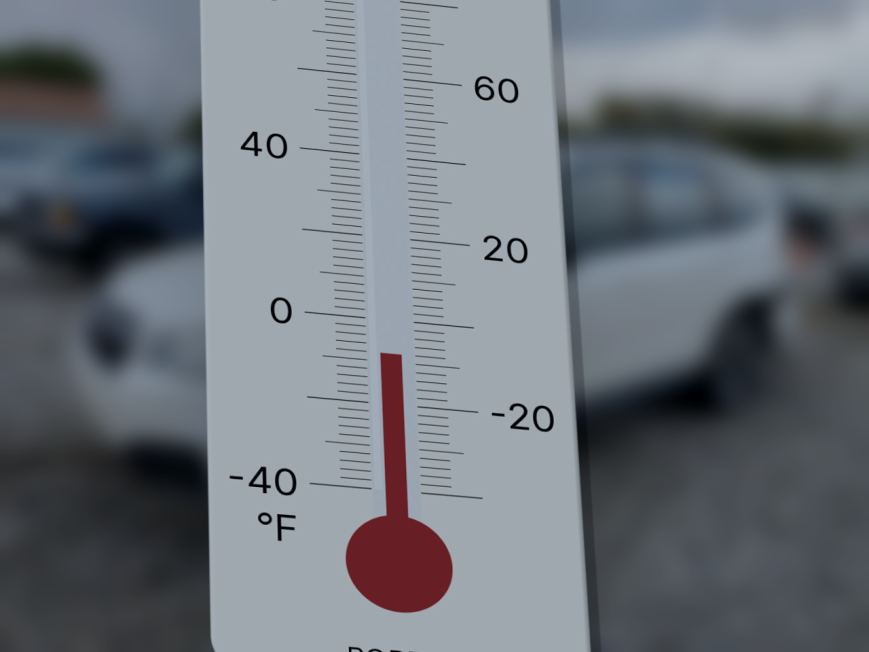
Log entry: °F -8
